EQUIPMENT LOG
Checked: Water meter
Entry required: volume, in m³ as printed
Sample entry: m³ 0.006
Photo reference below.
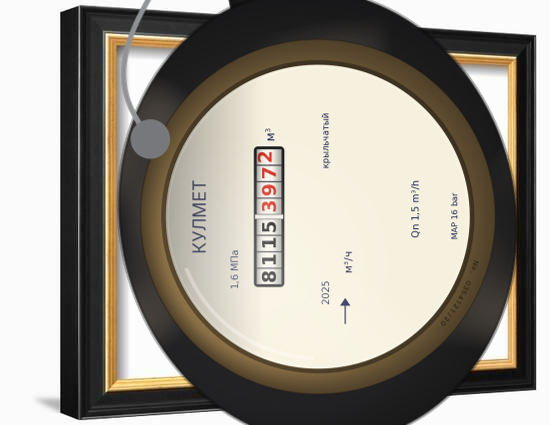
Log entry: m³ 8115.3972
